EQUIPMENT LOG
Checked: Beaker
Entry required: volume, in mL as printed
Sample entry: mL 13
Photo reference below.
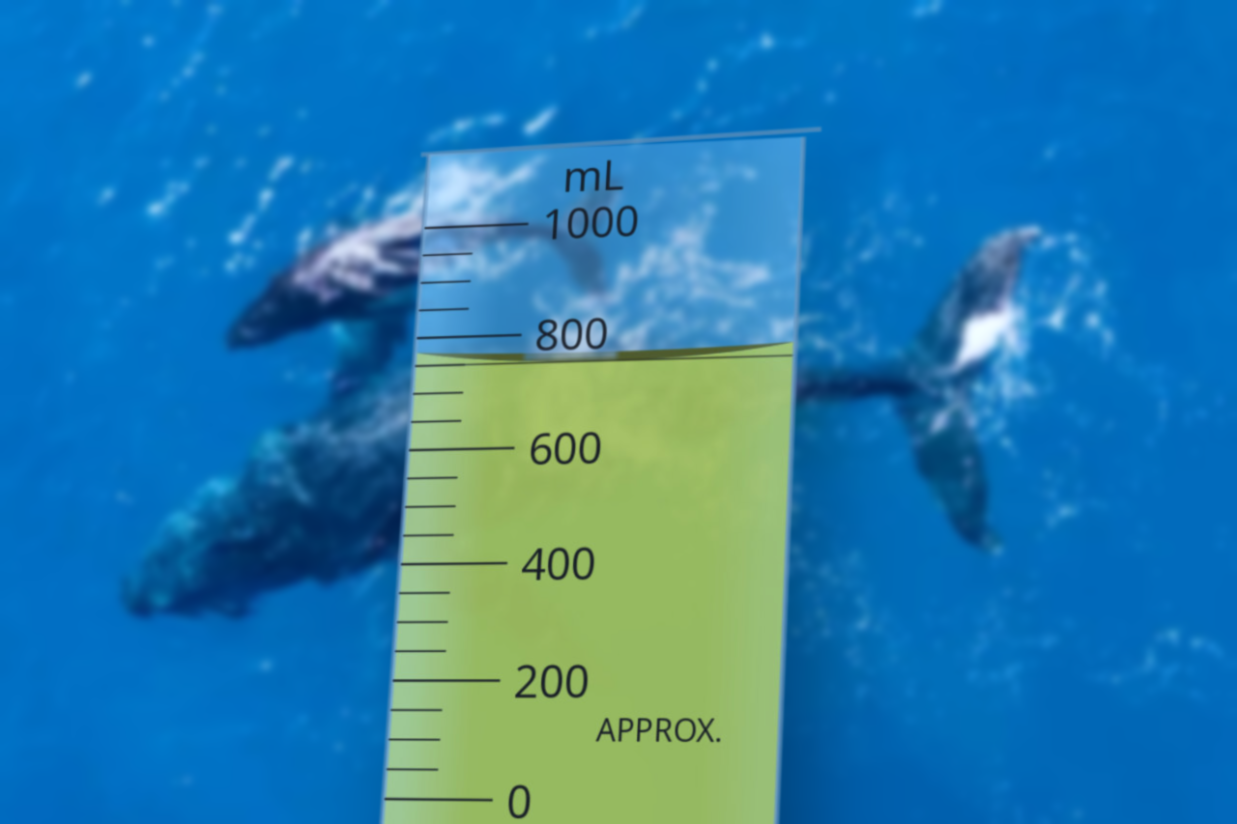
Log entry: mL 750
